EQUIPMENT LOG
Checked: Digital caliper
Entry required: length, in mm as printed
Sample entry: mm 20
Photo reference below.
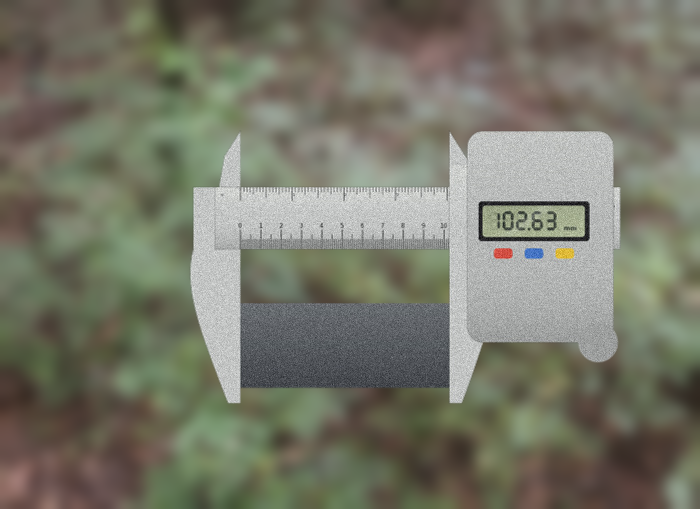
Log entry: mm 102.63
